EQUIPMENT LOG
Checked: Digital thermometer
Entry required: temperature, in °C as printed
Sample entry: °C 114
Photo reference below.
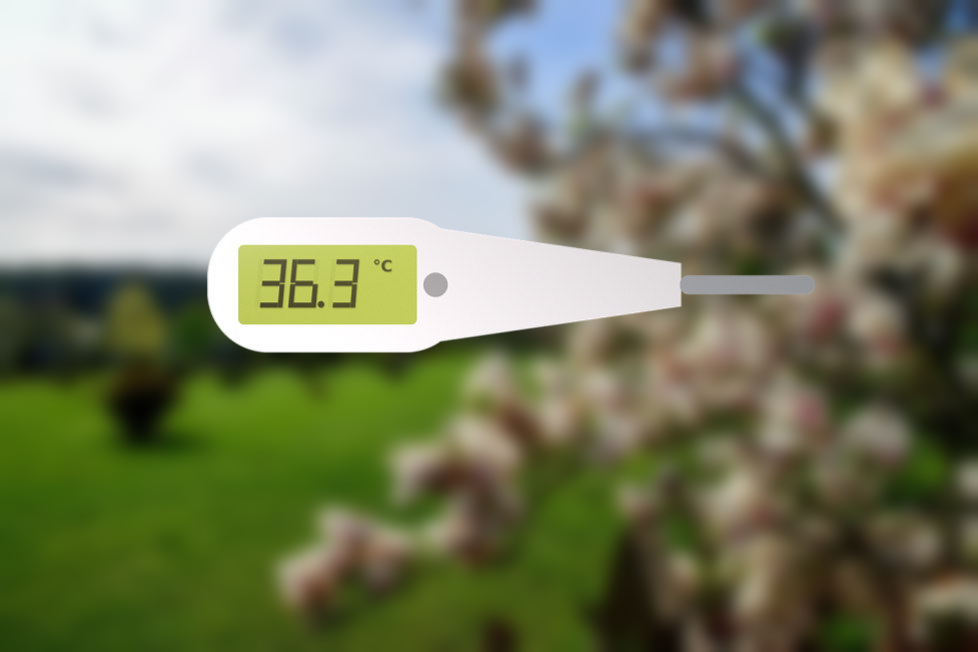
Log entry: °C 36.3
